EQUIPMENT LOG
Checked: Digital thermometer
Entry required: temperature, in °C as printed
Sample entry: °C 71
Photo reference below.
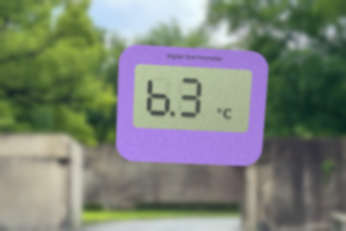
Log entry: °C 6.3
